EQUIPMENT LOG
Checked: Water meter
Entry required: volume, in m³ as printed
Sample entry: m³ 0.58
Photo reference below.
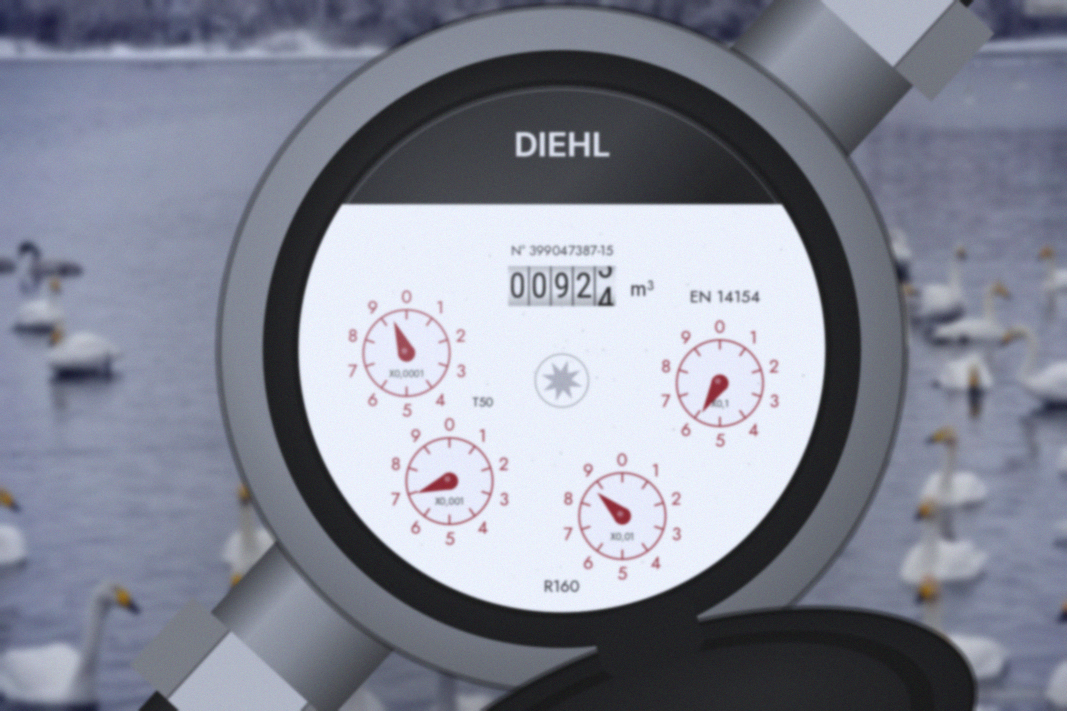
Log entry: m³ 923.5869
